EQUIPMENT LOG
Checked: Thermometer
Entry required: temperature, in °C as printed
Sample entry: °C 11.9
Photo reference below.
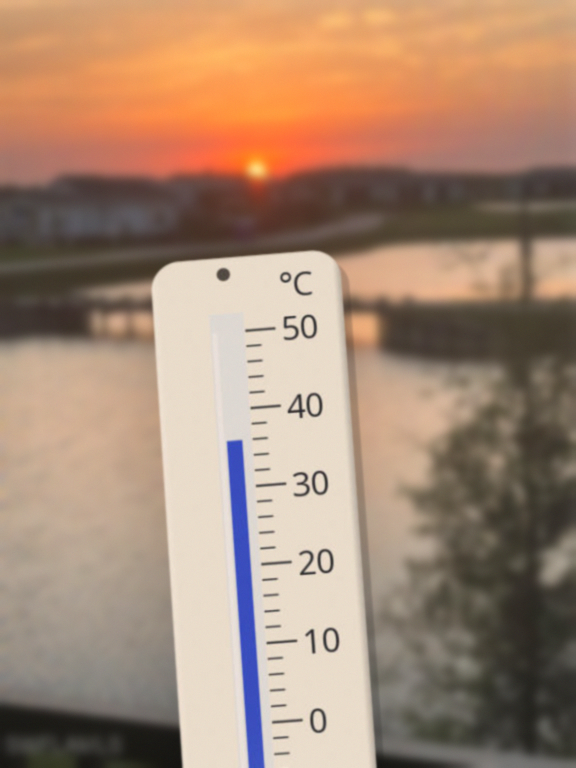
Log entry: °C 36
